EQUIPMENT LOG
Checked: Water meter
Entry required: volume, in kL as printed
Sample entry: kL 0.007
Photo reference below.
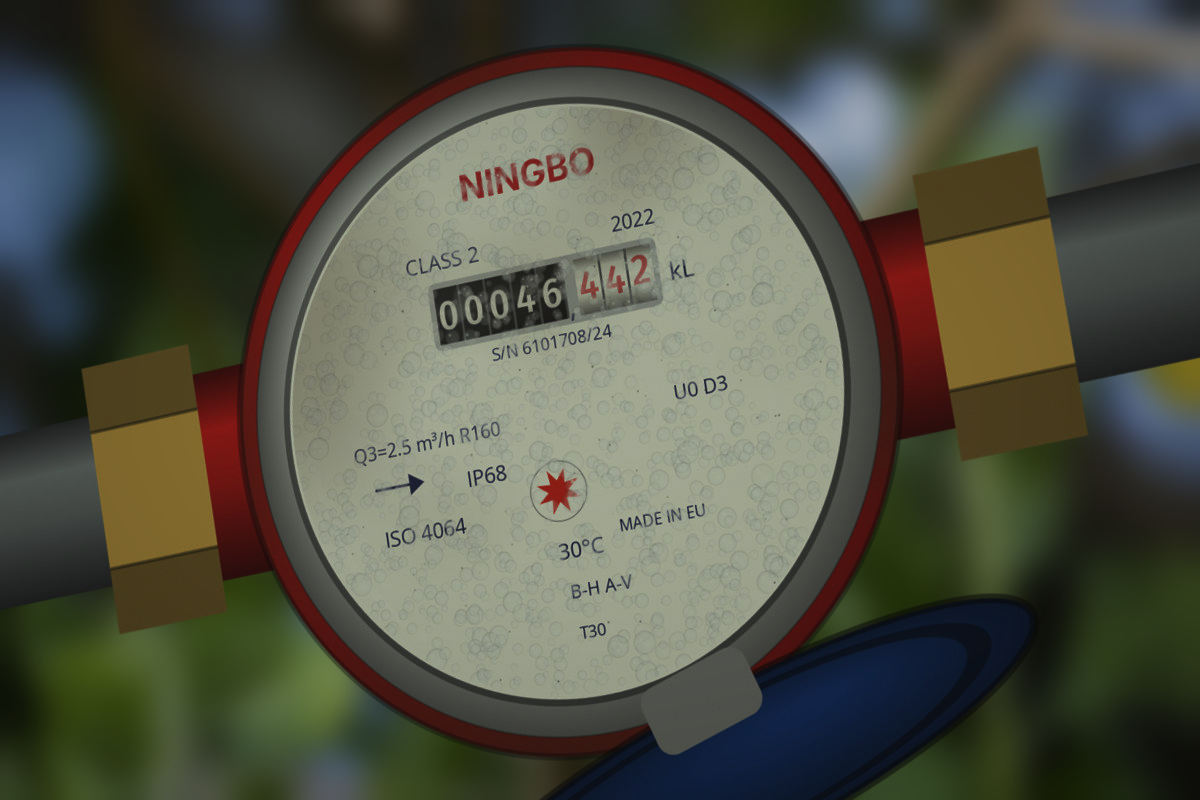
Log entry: kL 46.442
